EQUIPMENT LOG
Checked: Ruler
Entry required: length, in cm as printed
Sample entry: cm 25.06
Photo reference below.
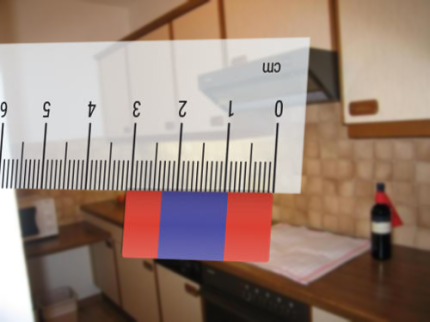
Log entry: cm 3.1
